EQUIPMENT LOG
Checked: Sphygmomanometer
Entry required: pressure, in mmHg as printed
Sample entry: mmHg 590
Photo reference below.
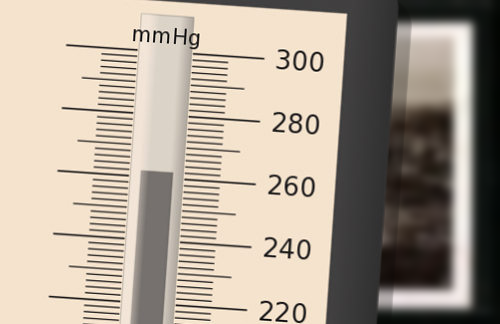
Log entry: mmHg 262
